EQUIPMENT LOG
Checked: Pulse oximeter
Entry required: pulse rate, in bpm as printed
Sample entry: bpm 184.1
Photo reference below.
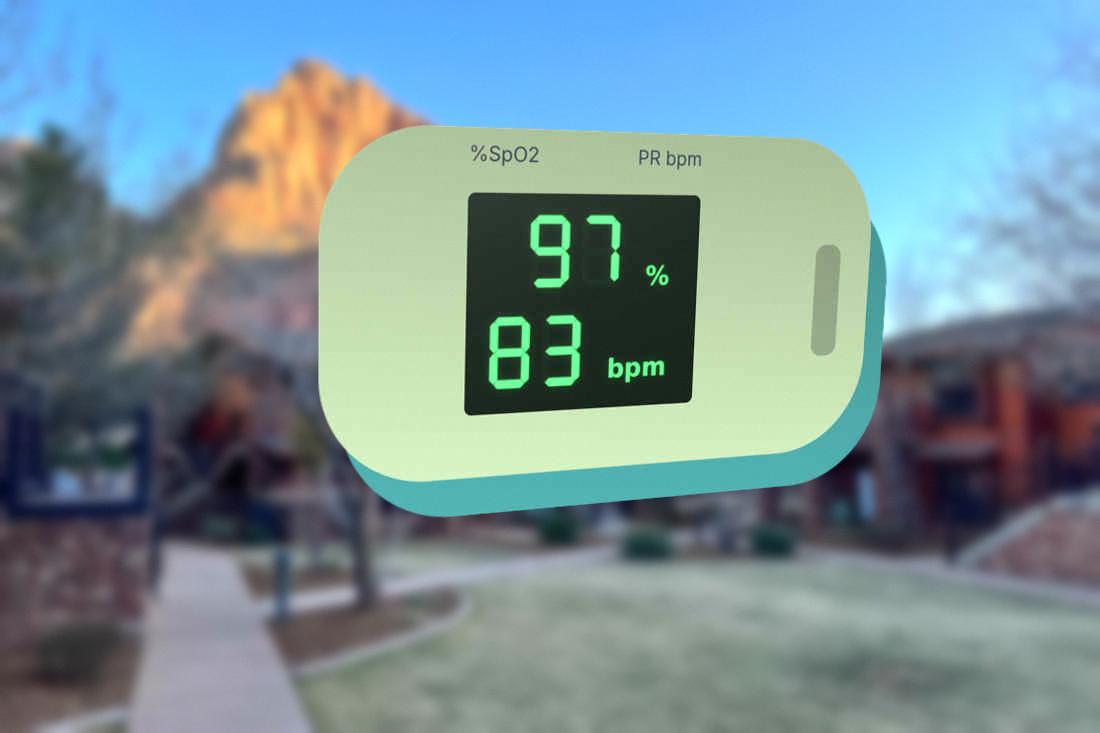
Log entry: bpm 83
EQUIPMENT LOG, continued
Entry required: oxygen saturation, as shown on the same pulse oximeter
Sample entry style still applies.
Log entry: % 97
